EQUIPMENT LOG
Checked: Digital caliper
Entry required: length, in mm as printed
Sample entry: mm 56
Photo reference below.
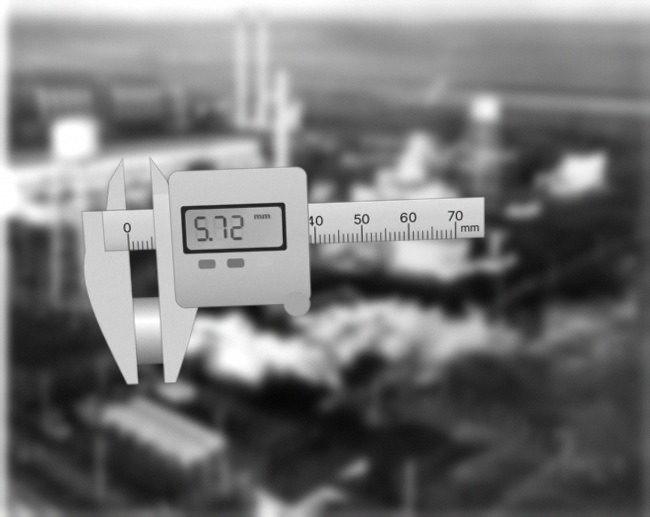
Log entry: mm 5.72
